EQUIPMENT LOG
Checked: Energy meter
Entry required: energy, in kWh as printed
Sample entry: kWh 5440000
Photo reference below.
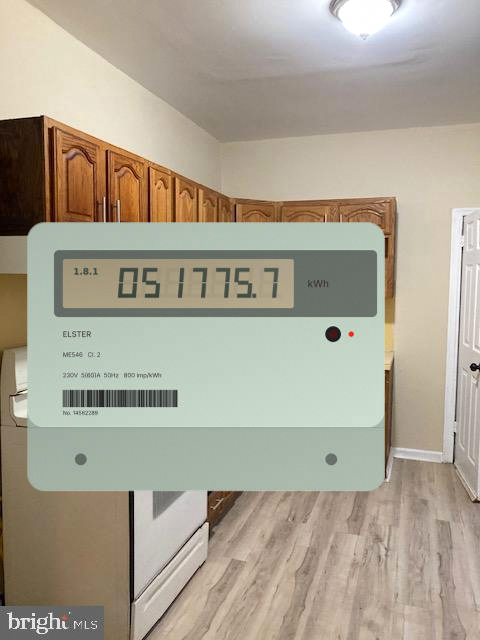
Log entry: kWh 51775.7
